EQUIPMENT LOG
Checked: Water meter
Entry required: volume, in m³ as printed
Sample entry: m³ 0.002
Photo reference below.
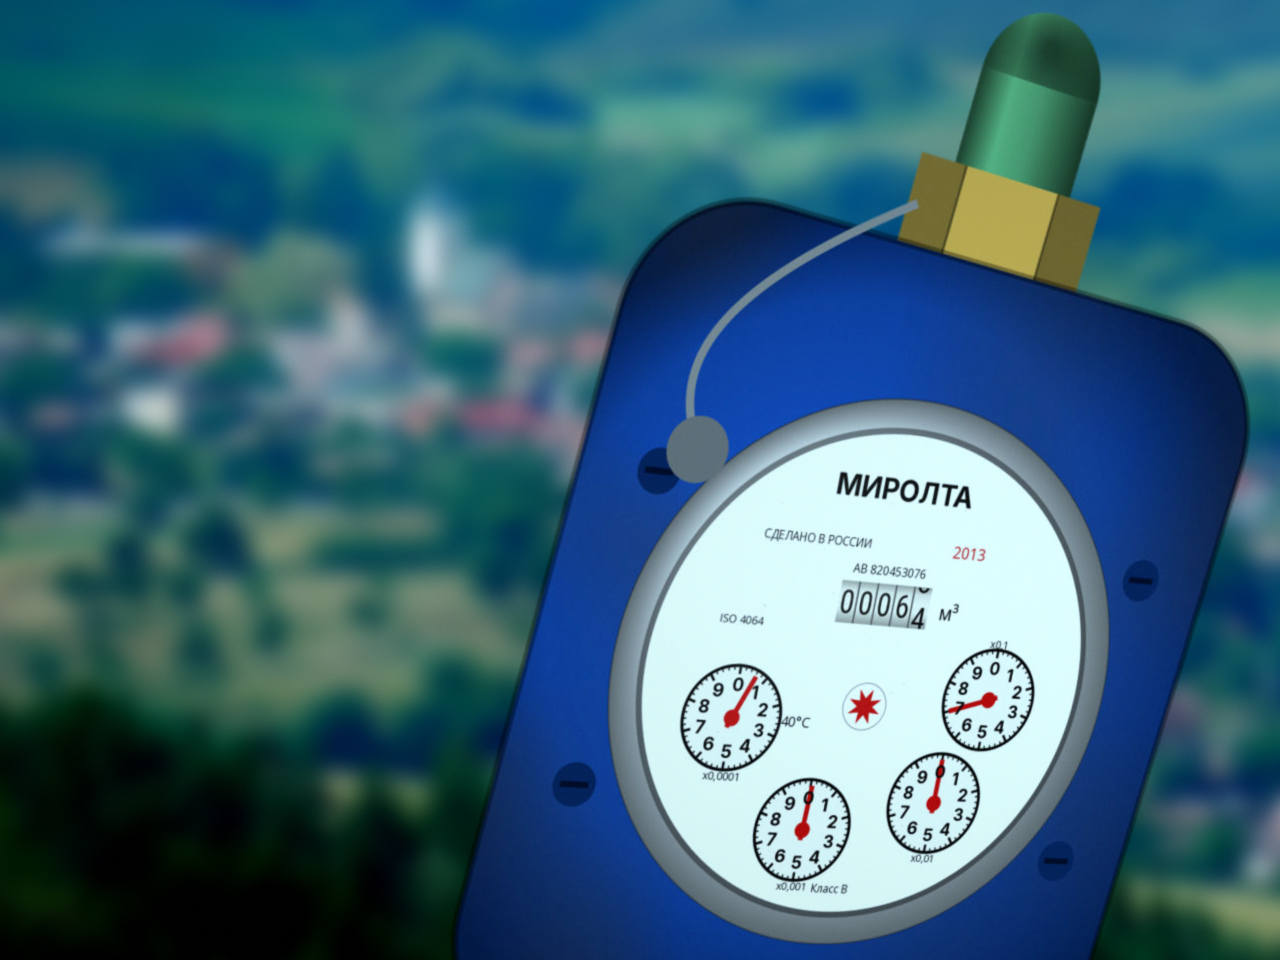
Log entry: m³ 63.7000
